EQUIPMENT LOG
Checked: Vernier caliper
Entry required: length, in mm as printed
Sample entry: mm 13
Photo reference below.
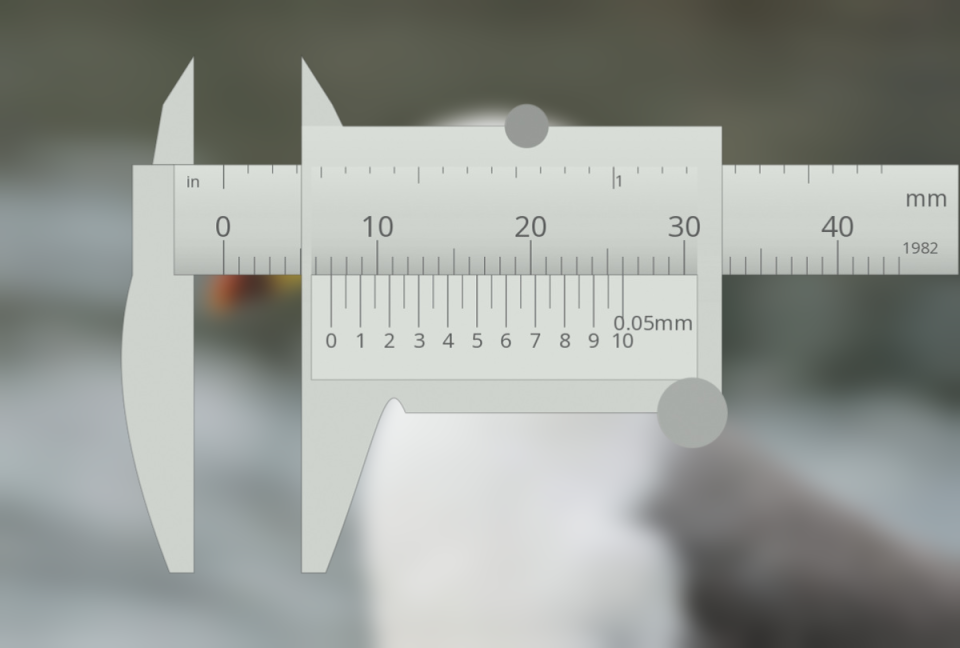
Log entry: mm 7.0
